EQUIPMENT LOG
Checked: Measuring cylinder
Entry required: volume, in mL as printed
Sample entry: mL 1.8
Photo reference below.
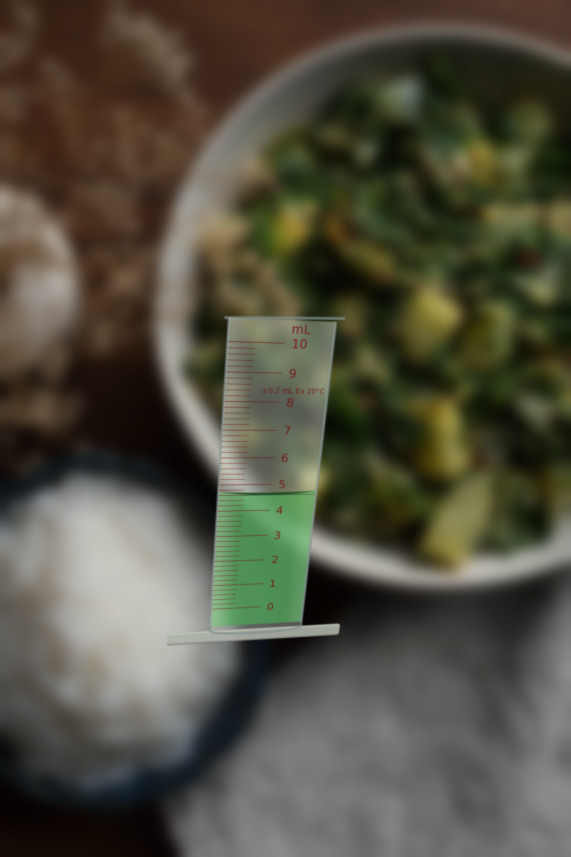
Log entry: mL 4.6
